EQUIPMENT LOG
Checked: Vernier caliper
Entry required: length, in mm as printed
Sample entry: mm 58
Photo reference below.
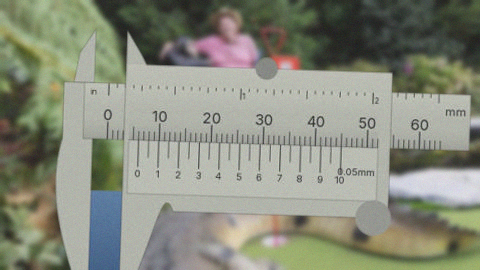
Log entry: mm 6.0
